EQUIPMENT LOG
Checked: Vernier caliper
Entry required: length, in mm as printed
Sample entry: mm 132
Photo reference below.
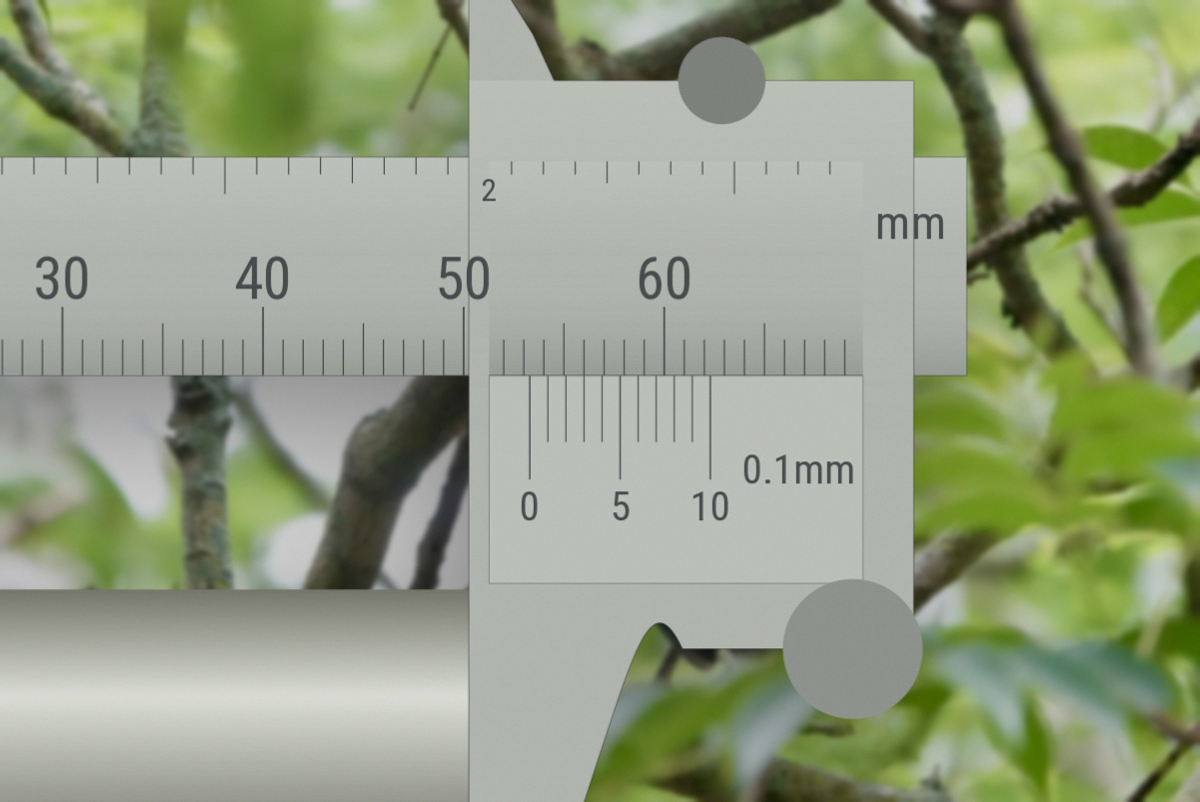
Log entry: mm 53.3
